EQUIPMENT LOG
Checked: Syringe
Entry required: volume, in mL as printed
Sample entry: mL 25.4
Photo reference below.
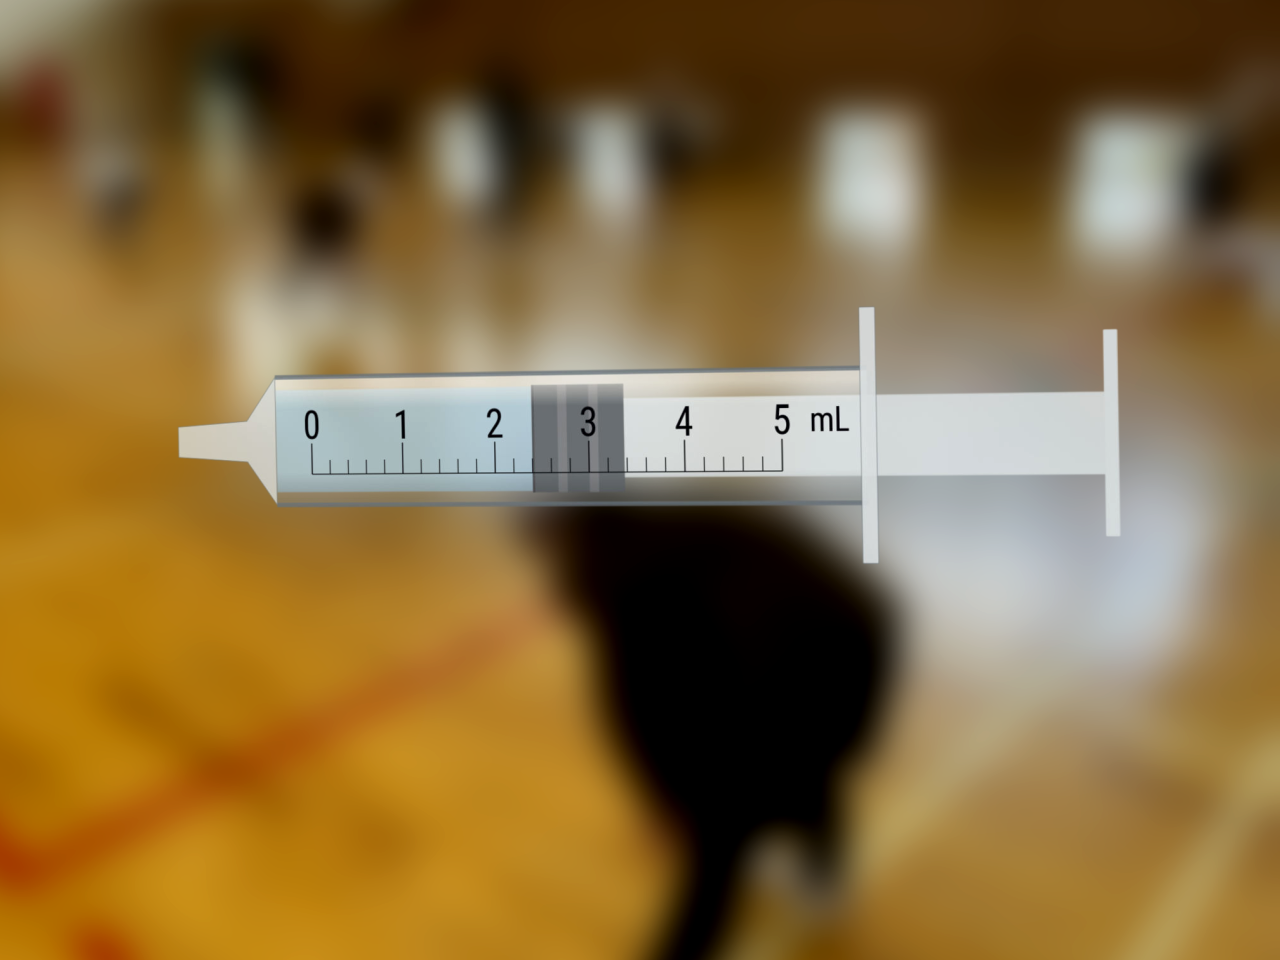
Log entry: mL 2.4
